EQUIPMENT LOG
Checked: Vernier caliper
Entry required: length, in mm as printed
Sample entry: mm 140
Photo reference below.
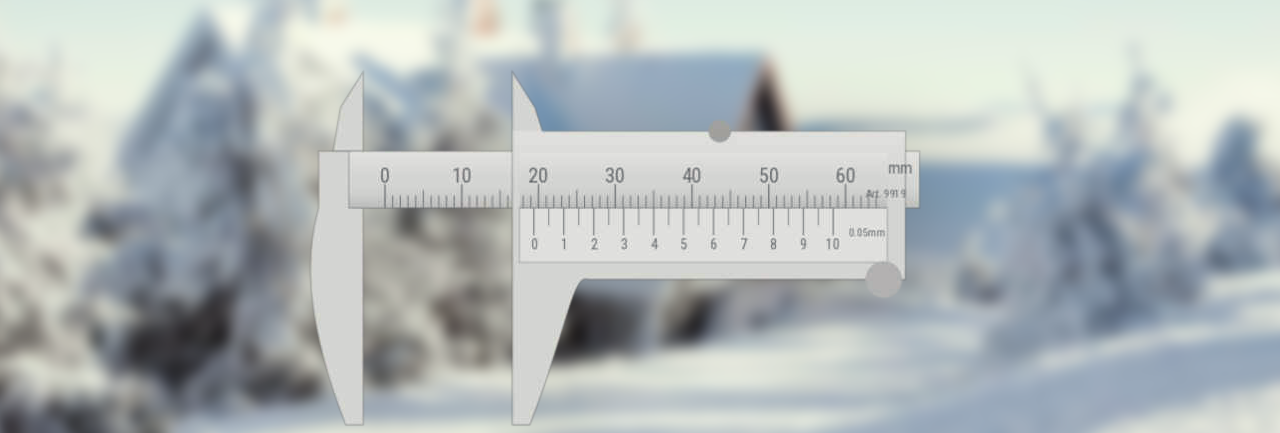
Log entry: mm 19.4
